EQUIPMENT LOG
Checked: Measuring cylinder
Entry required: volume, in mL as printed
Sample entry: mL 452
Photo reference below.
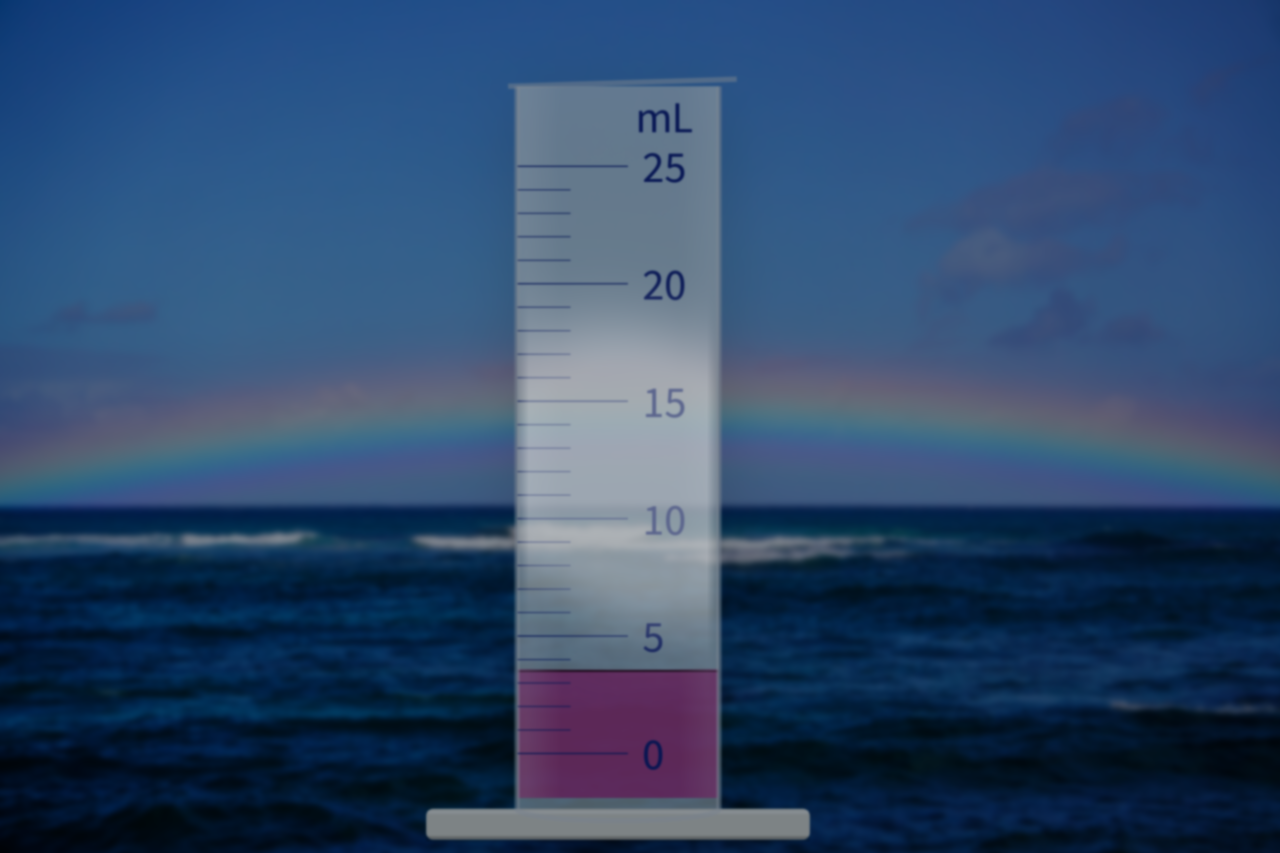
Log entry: mL 3.5
